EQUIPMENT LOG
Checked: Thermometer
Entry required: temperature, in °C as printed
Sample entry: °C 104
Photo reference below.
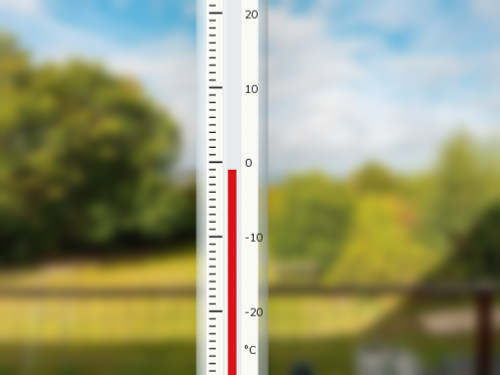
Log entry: °C -1
